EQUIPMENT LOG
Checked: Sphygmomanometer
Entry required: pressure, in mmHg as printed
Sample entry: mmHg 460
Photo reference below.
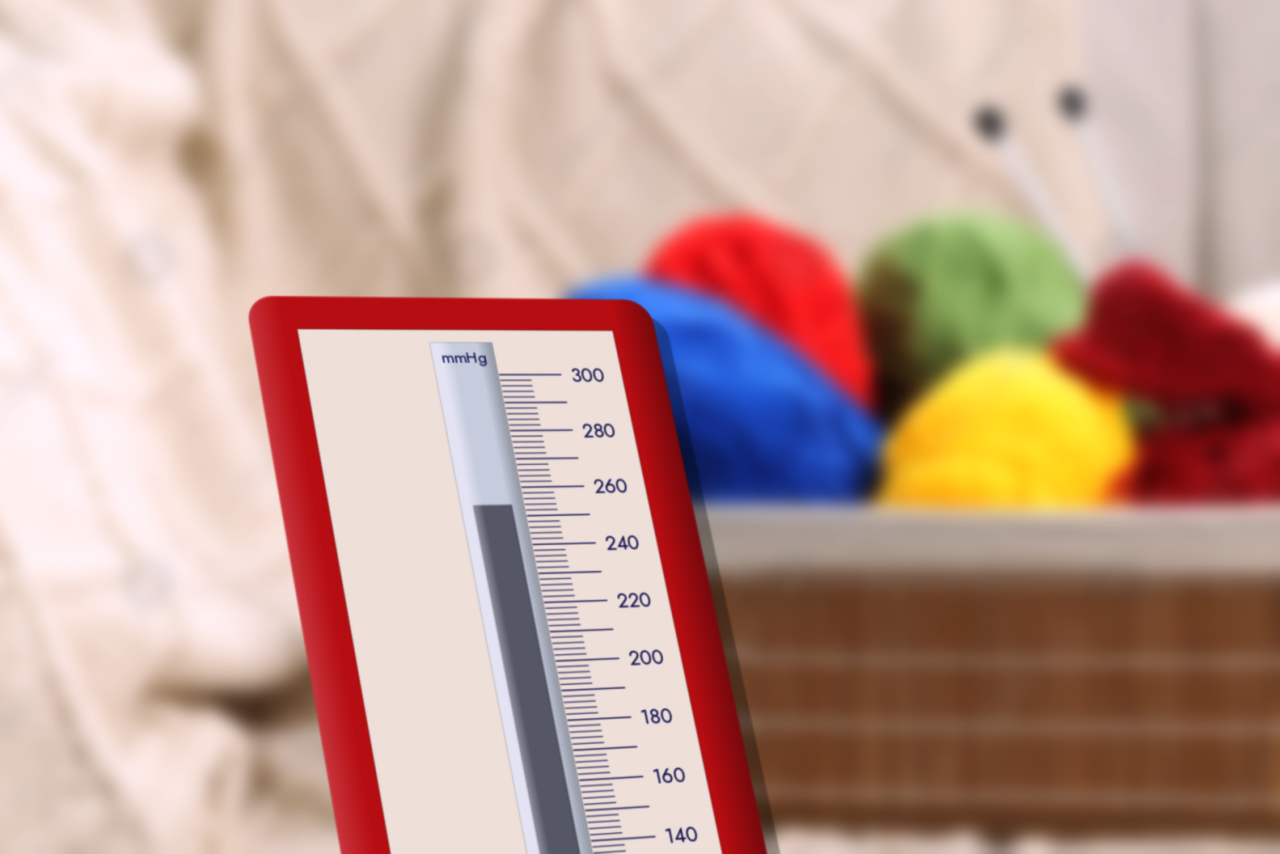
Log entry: mmHg 254
